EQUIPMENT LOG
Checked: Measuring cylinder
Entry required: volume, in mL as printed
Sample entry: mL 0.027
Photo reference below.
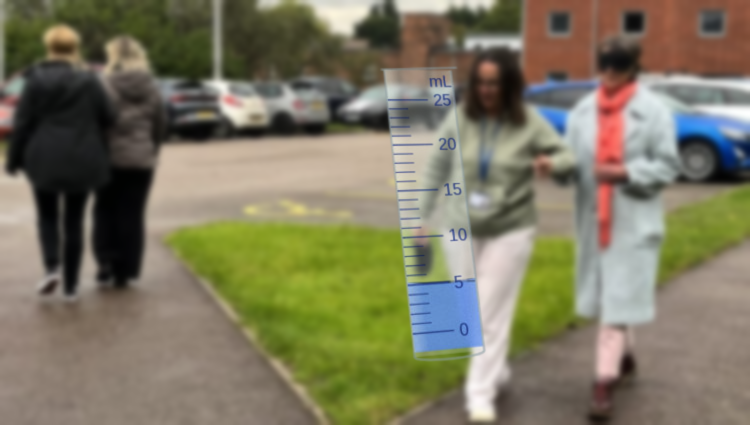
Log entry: mL 5
